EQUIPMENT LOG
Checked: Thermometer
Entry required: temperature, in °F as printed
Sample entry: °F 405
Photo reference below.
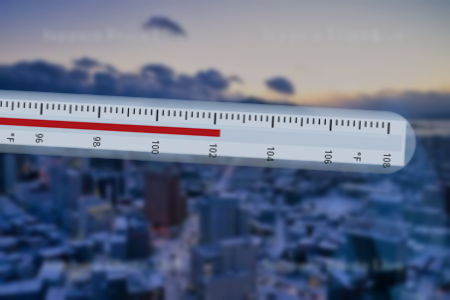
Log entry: °F 102.2
